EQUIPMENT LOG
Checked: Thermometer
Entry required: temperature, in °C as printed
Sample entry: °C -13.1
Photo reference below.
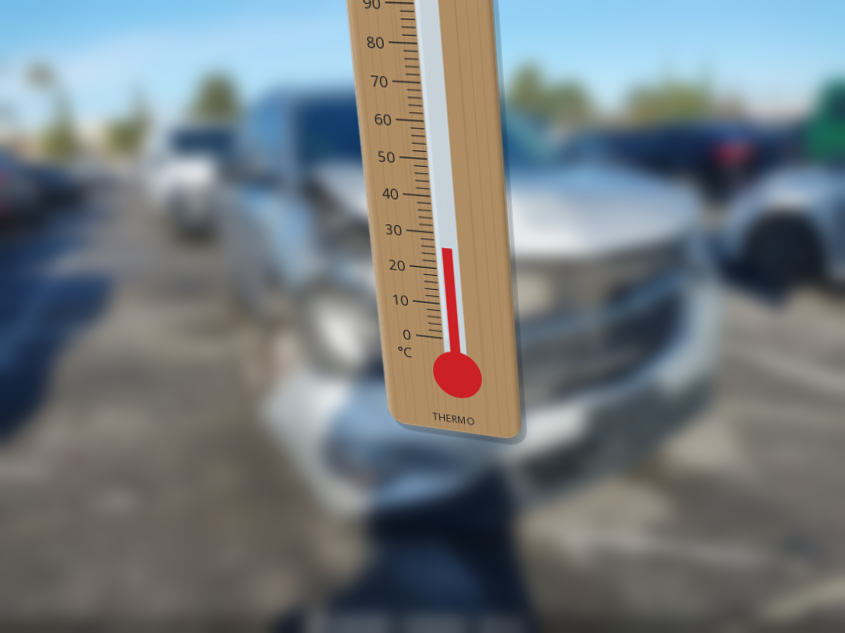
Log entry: °C 26
